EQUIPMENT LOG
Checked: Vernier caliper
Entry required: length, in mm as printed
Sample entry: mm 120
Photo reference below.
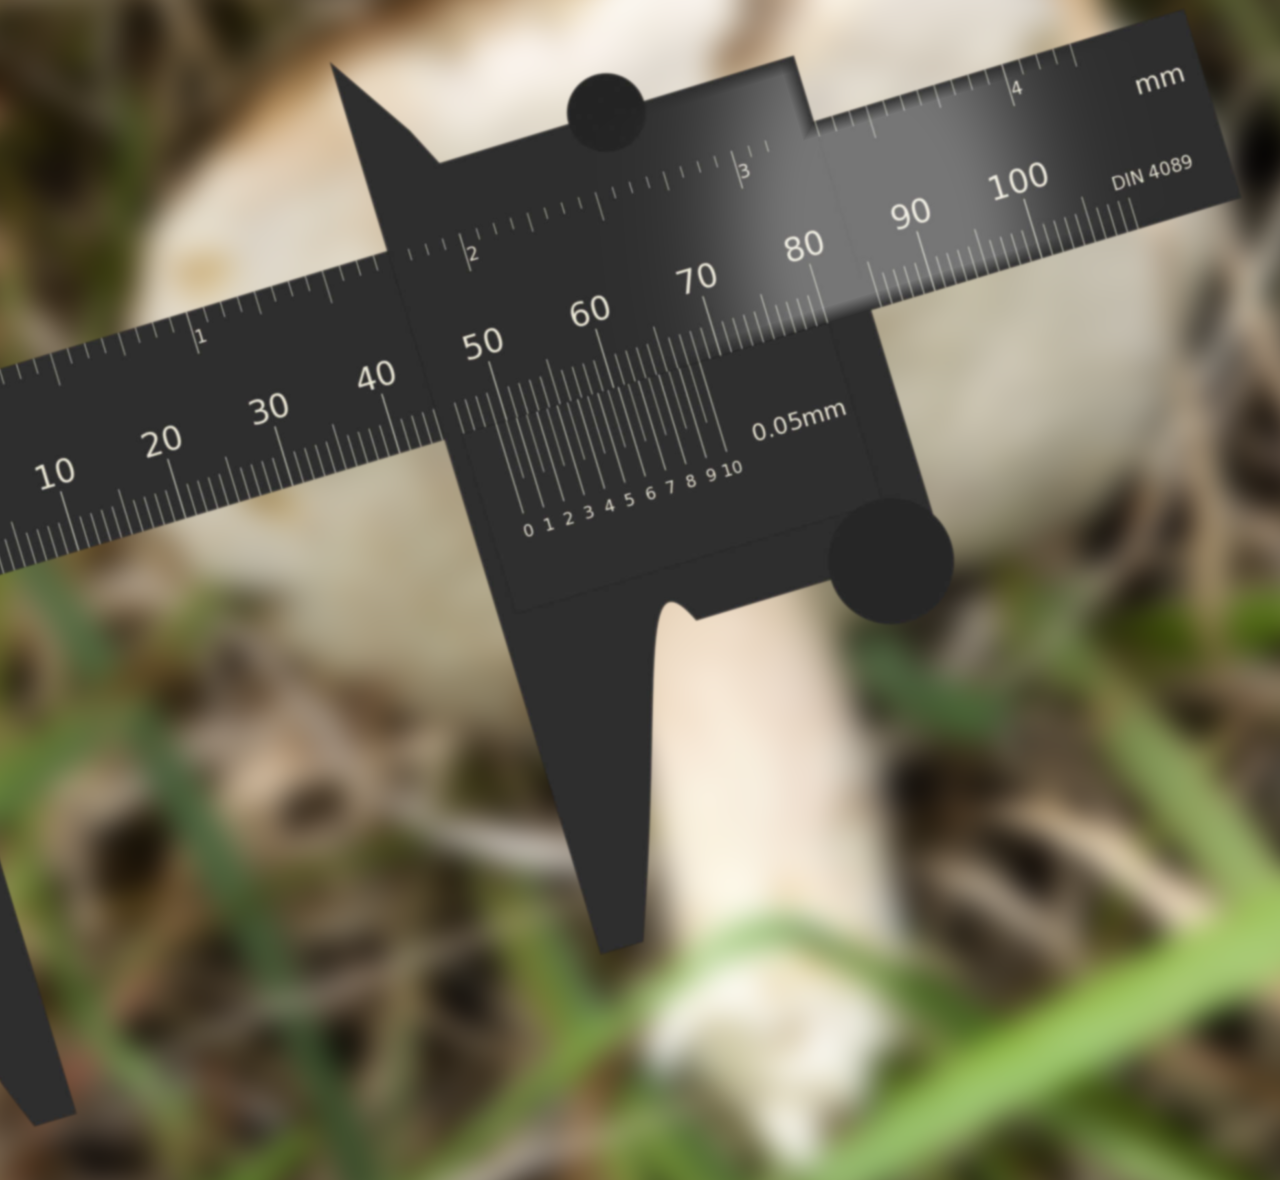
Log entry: mm 49.0
